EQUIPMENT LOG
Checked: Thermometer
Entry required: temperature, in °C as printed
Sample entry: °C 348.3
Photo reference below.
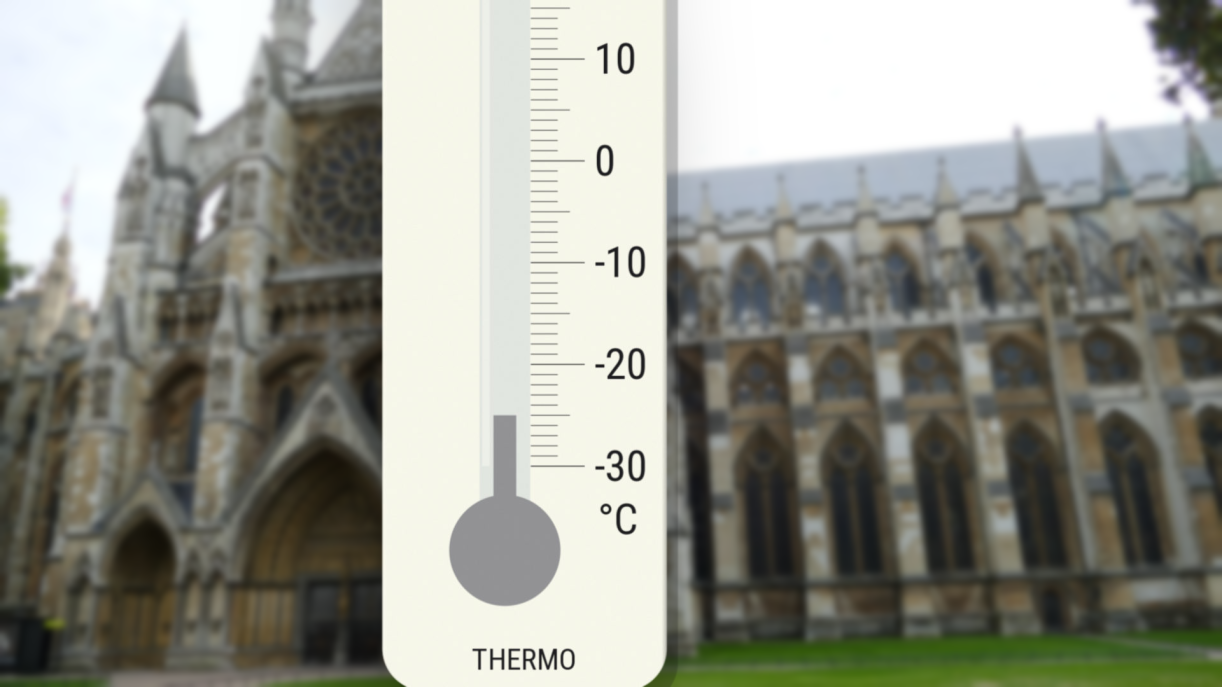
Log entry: °C -25
